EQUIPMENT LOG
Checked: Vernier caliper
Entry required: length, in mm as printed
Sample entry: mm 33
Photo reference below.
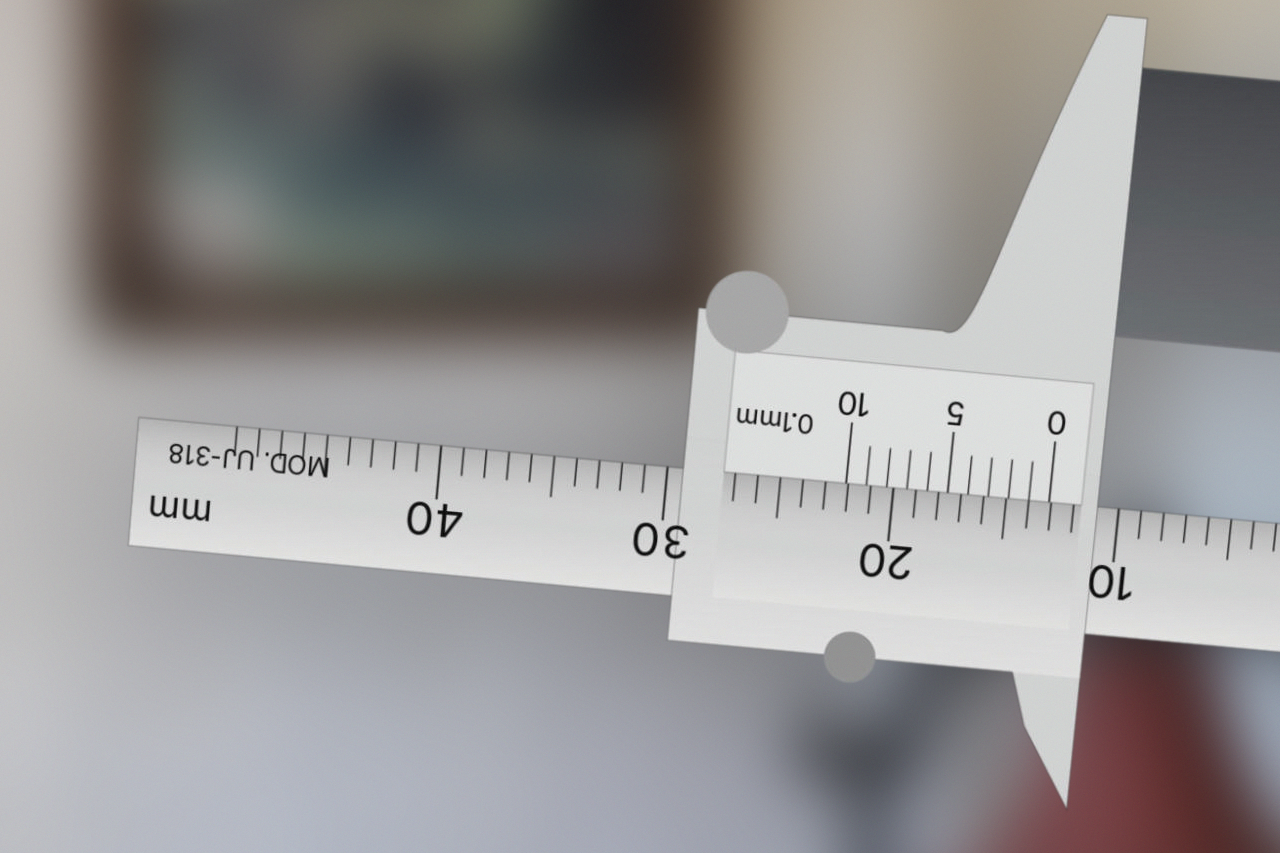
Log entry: mm 13.1
